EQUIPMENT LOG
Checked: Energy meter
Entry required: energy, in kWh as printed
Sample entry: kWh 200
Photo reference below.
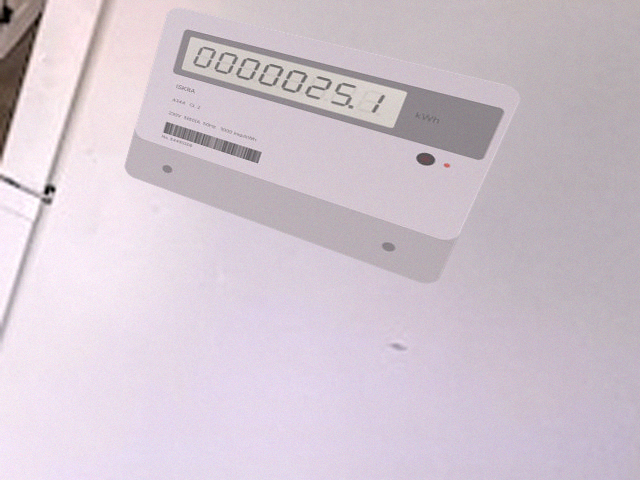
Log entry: kWh 25.1
